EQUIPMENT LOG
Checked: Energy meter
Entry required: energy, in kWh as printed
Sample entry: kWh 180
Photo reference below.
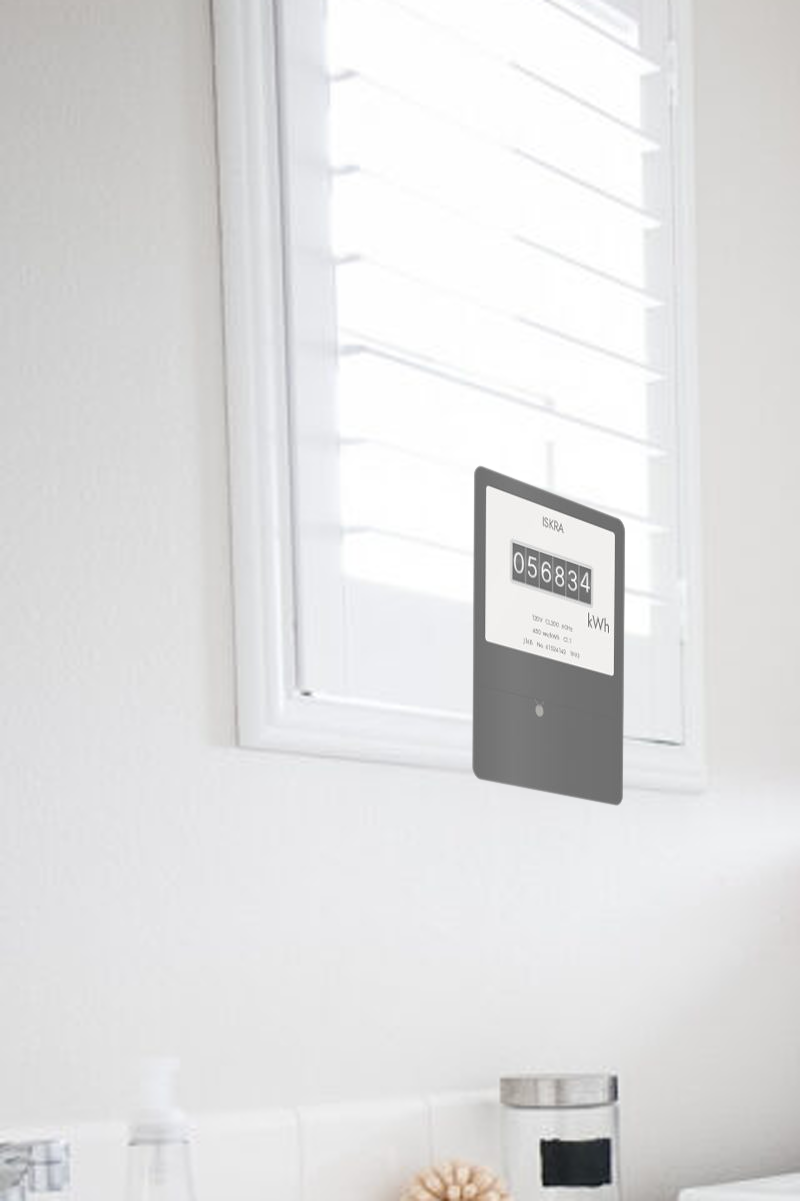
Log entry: kWh 56834
